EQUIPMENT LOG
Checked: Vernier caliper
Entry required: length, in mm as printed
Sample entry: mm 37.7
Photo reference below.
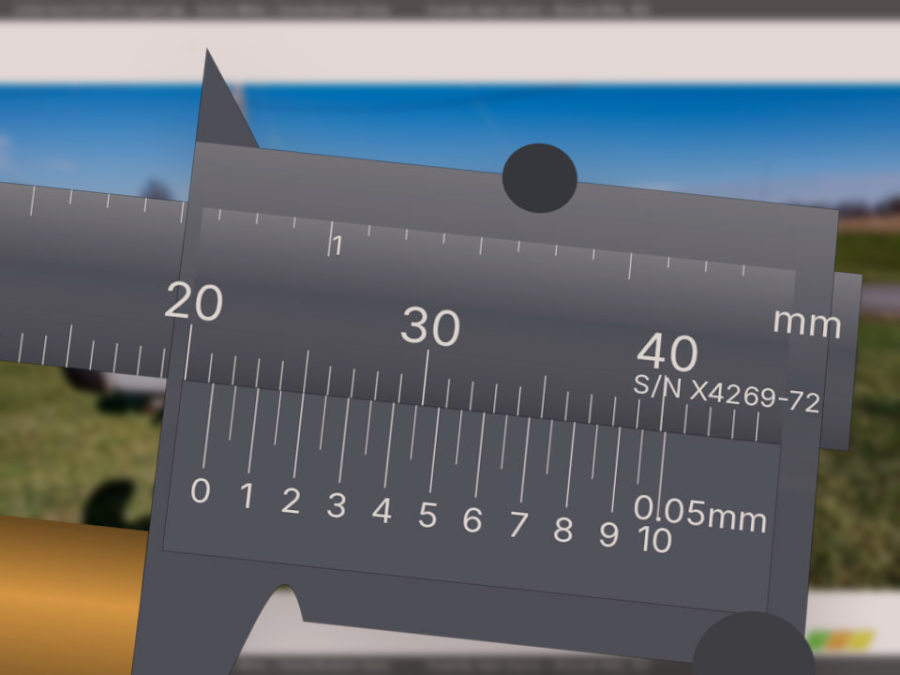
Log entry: mm 21.20
